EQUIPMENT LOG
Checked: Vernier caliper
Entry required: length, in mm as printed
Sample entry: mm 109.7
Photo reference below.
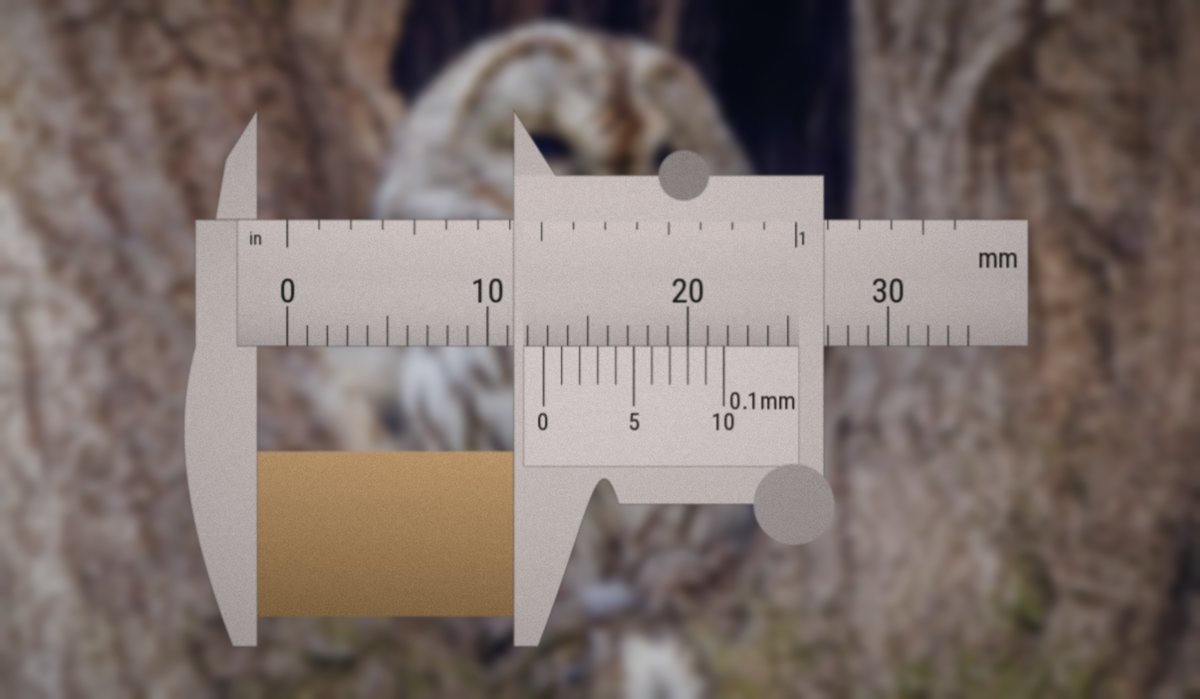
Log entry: mm 12.8
